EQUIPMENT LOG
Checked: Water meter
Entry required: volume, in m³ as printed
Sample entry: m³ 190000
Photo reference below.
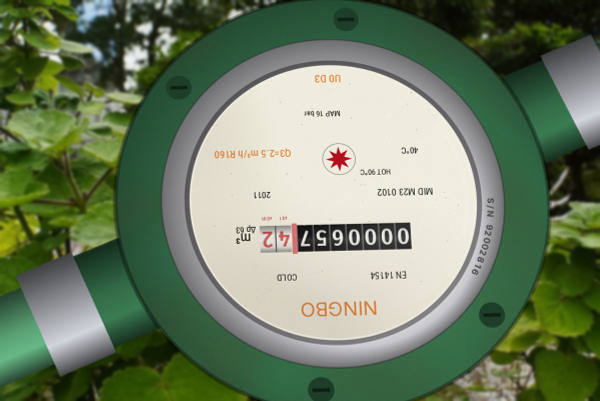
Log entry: m³ 657.42
